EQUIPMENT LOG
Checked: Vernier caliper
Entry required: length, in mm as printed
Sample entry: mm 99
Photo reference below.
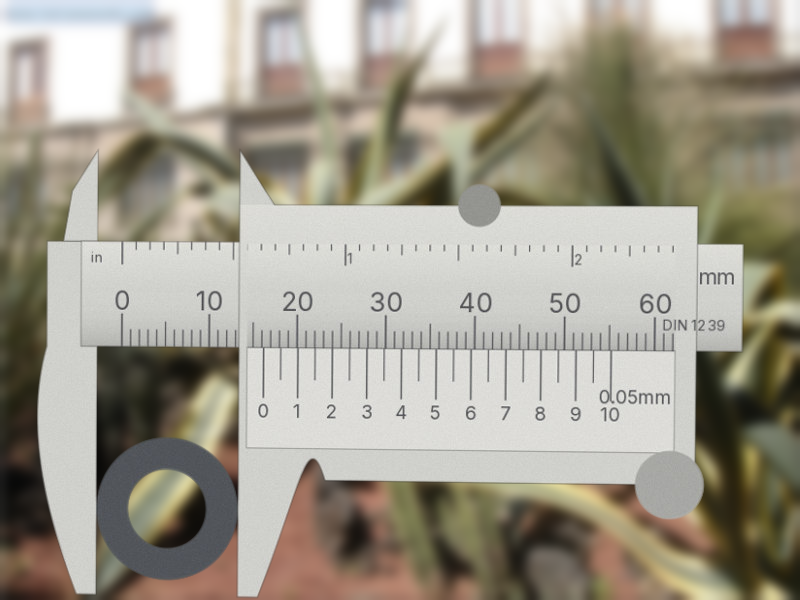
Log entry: mm 16.2
